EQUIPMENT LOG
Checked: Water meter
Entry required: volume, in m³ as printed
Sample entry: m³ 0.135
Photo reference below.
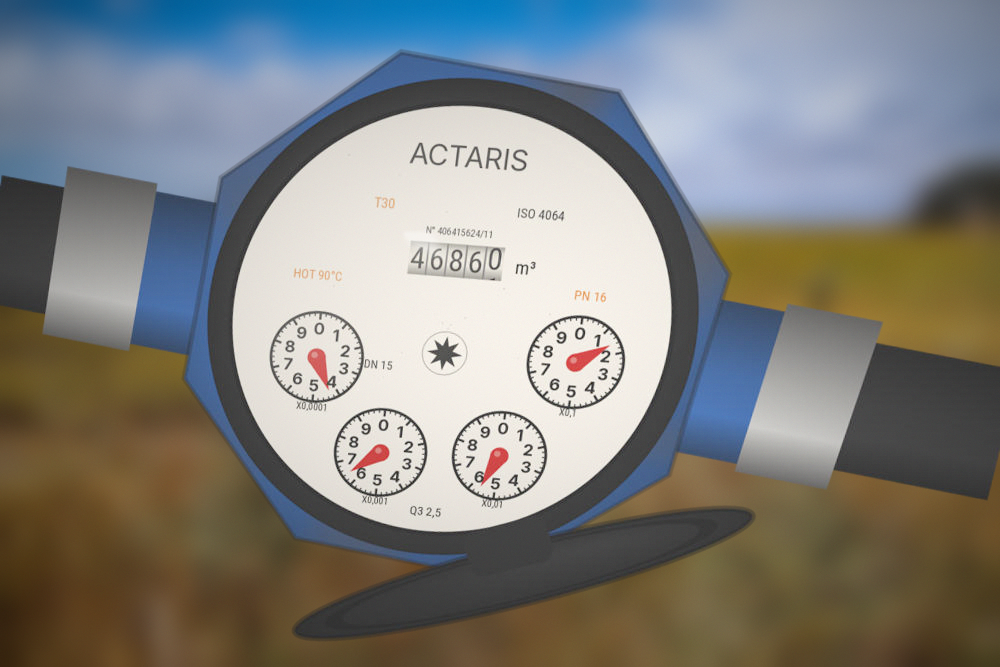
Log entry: m³ 46860.1564
